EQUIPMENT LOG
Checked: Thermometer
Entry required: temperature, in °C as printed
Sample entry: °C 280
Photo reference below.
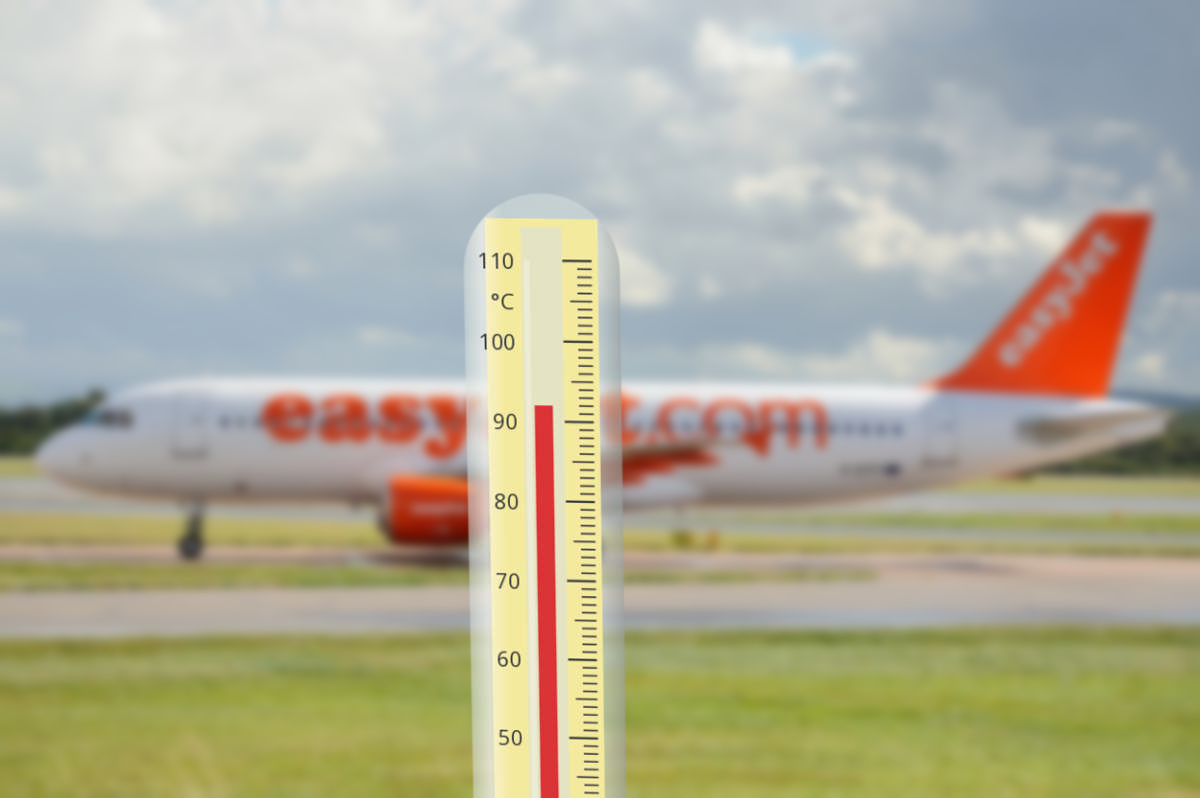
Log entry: °C 92
